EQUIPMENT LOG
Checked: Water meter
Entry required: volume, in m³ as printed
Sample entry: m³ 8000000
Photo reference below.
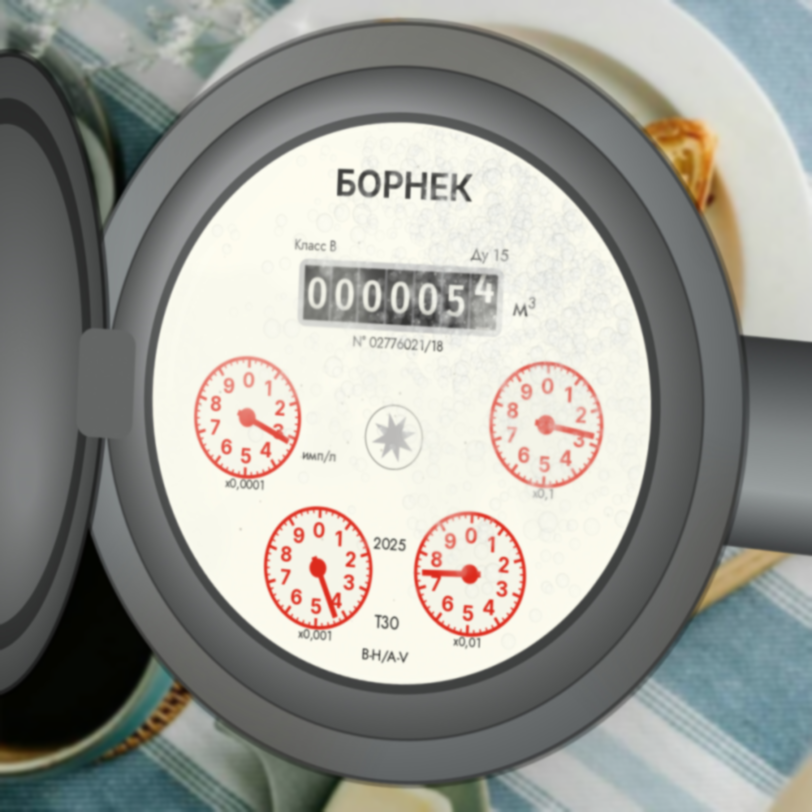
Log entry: m³ 54.2743
